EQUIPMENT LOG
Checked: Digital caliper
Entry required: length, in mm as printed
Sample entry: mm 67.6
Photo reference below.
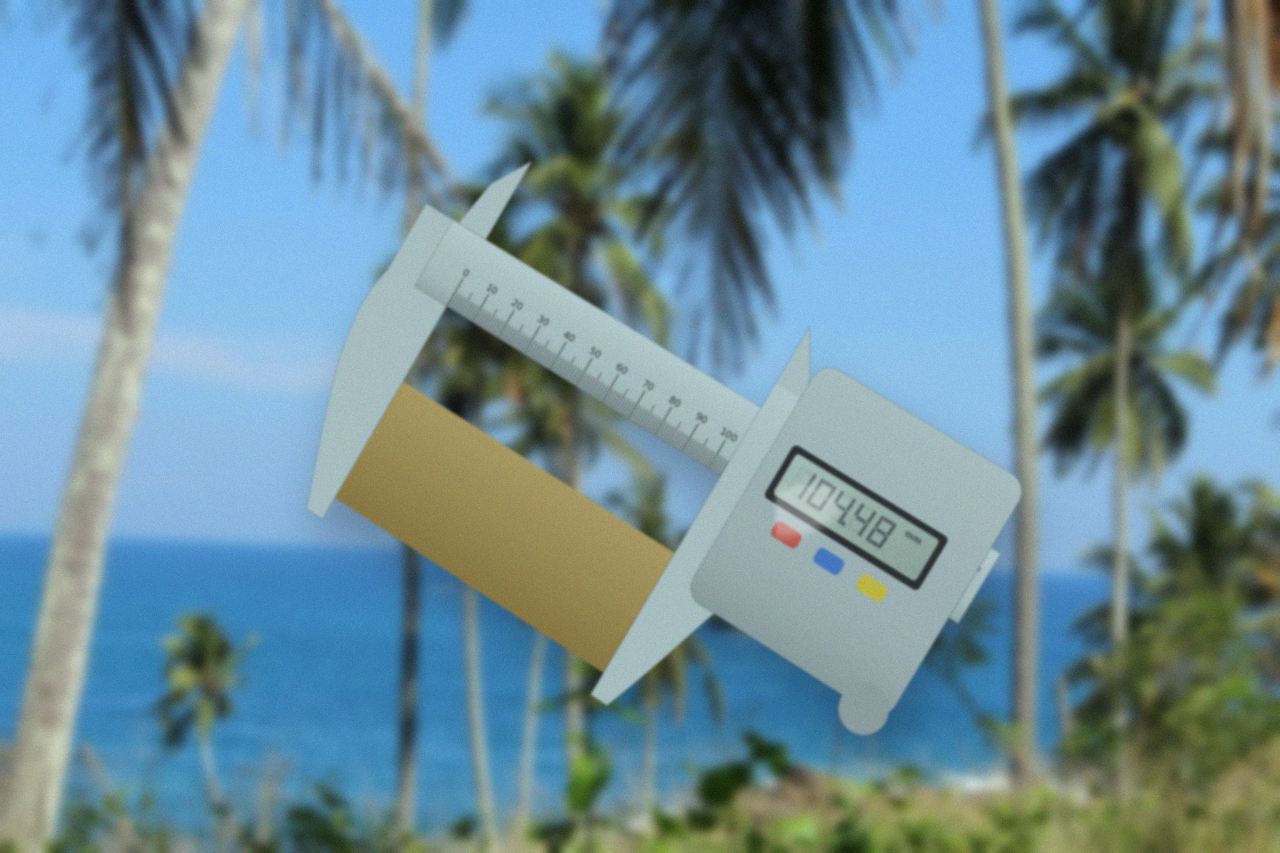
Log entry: mm 104.48
